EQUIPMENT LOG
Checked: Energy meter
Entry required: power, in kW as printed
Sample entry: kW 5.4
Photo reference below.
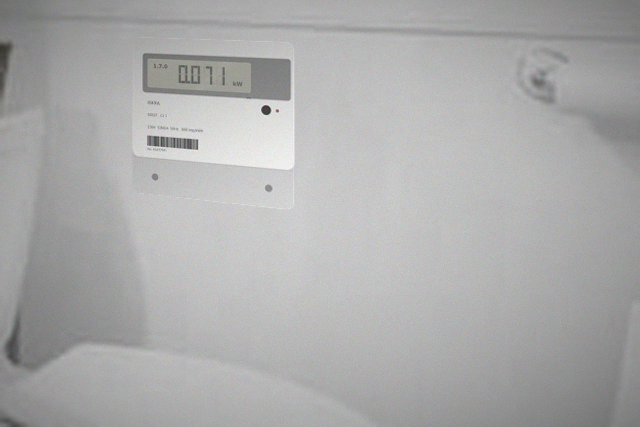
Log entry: kW 0.071
